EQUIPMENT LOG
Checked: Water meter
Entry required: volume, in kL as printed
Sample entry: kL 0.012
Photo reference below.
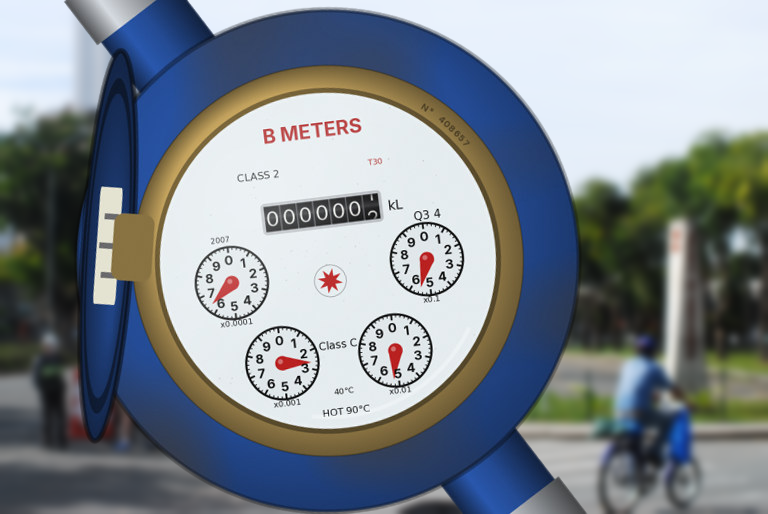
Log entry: kL 1.5526
